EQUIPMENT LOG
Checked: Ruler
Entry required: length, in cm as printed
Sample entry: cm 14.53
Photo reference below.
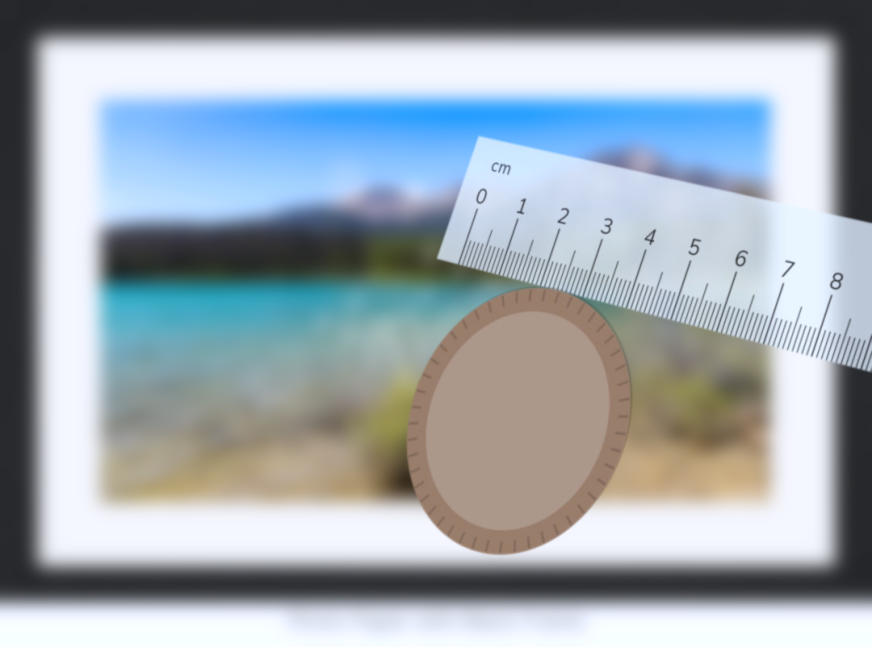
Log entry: cm 4.9
